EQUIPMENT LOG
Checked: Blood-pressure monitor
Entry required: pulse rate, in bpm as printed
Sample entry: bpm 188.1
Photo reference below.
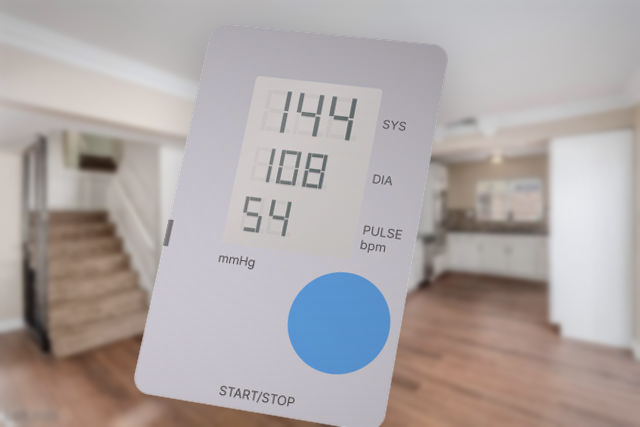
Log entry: bpm 54
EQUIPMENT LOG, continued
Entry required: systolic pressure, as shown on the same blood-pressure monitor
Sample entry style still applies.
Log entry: mmHg 144
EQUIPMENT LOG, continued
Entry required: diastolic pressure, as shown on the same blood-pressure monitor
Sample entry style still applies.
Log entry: mmHg 108
